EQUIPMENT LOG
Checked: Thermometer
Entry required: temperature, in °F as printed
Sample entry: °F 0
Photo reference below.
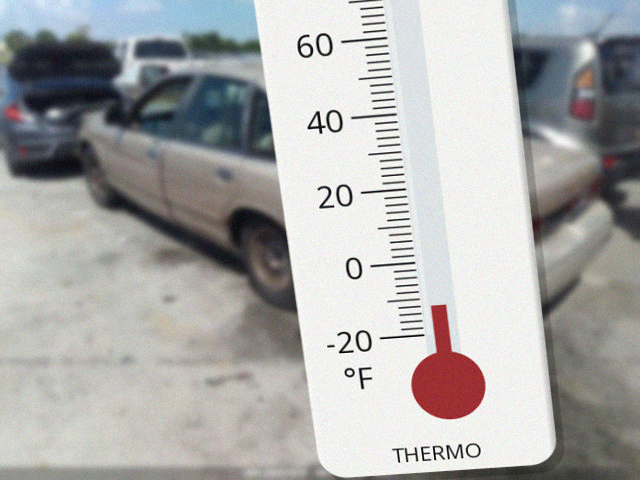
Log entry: °F -12
